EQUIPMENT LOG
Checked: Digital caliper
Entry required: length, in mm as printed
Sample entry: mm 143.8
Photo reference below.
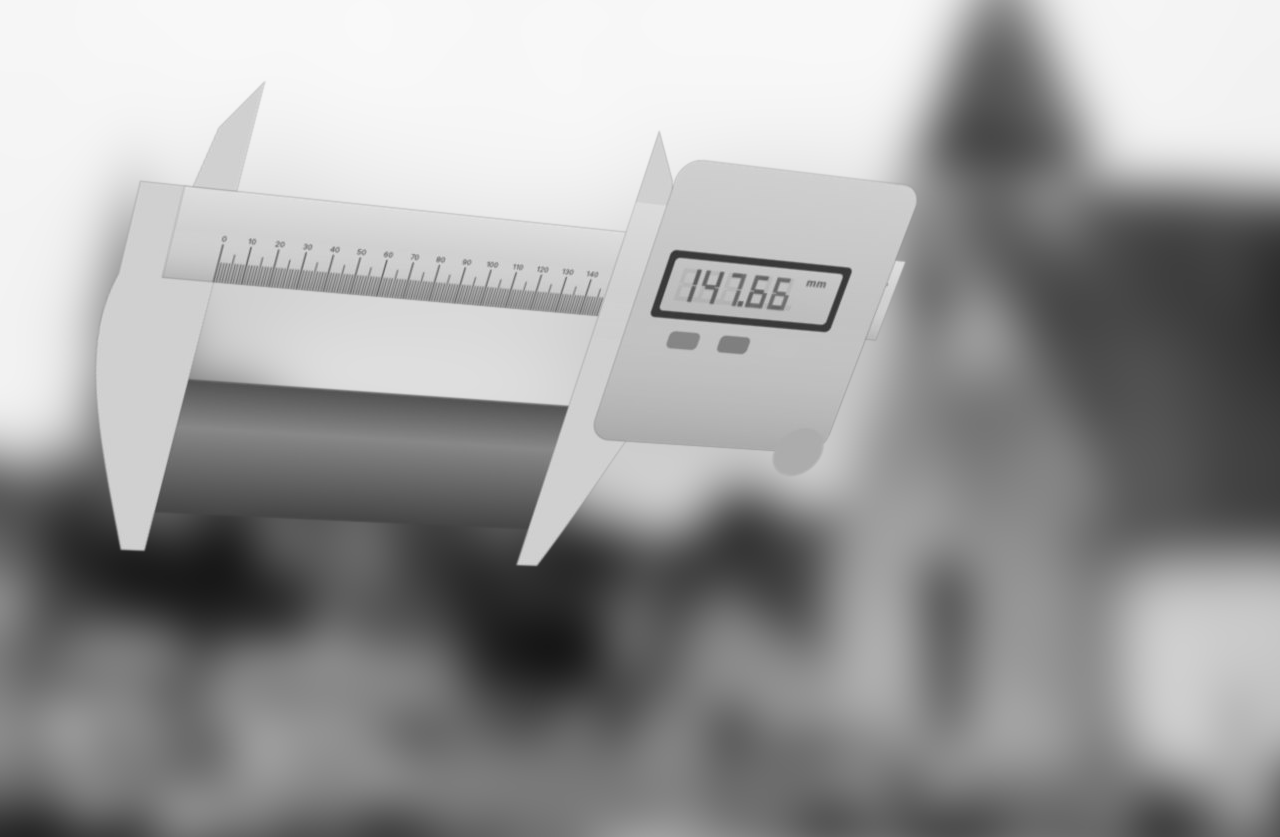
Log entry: mm 147.66
